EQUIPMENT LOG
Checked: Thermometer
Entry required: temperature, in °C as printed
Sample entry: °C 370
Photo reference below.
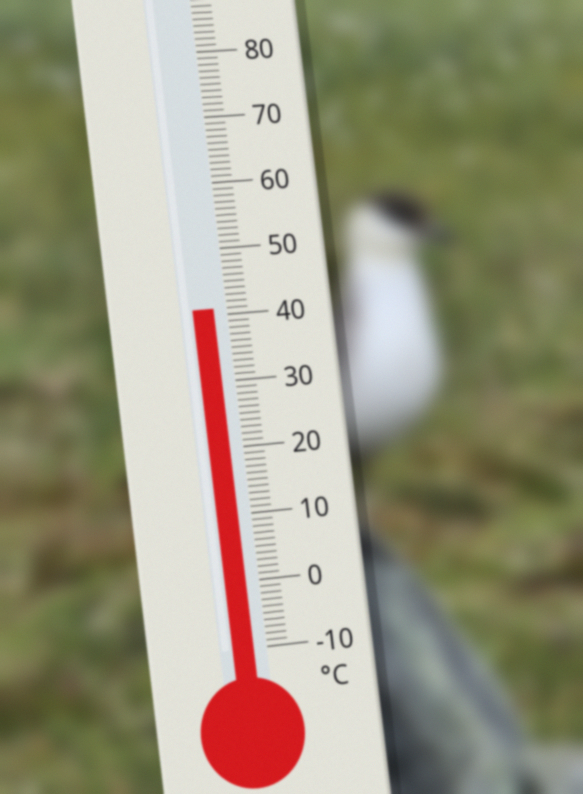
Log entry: °C 41
